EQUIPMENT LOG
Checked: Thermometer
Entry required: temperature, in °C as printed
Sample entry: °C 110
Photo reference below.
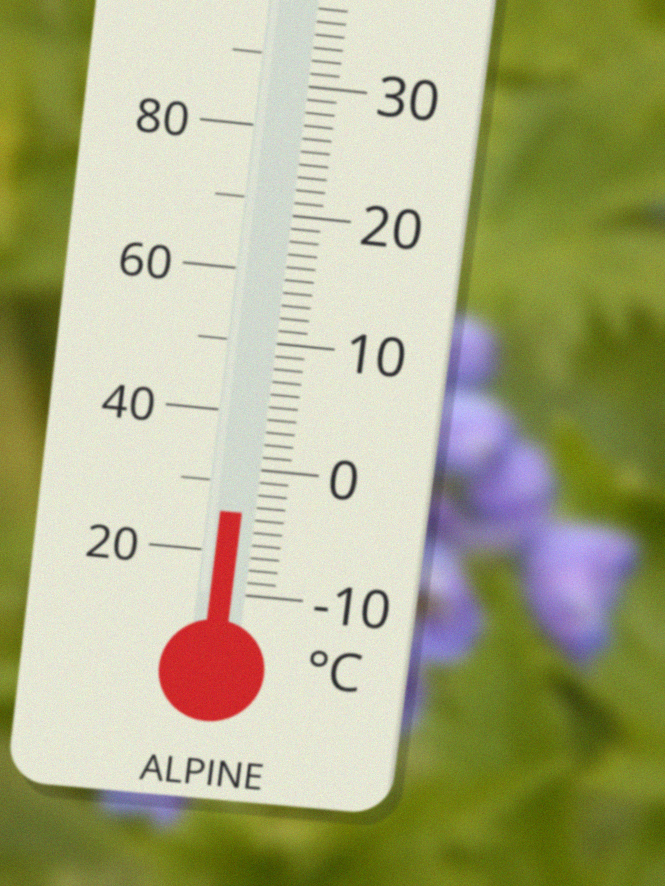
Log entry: °C -3.5
